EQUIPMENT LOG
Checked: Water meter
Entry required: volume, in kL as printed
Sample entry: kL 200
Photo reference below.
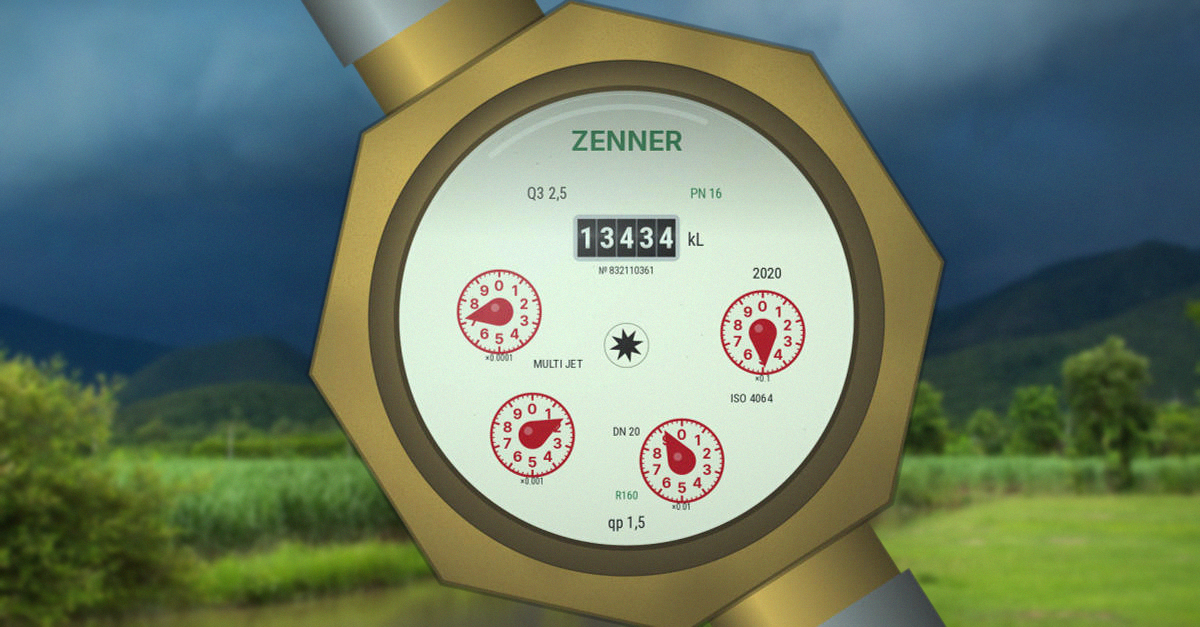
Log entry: kL 13434.4917
